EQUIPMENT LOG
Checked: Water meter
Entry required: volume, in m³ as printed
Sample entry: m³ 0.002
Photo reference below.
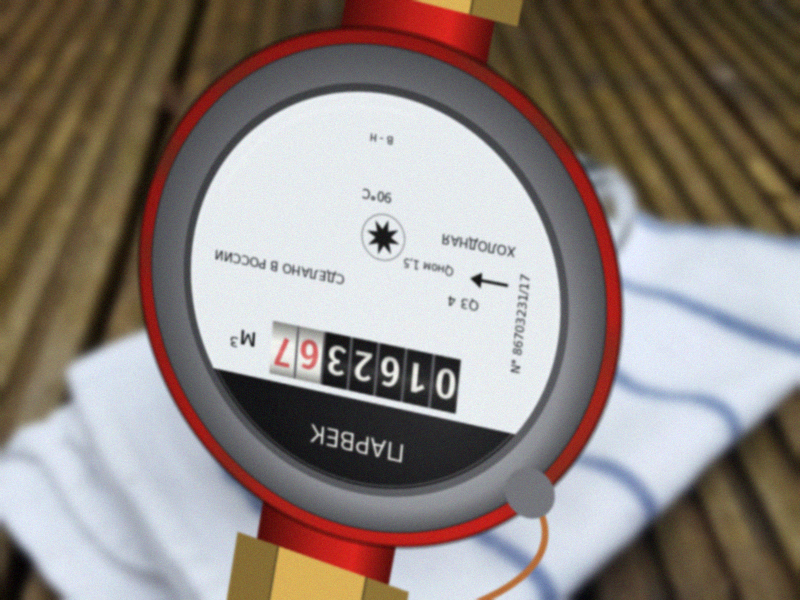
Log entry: m³ 1623.67
